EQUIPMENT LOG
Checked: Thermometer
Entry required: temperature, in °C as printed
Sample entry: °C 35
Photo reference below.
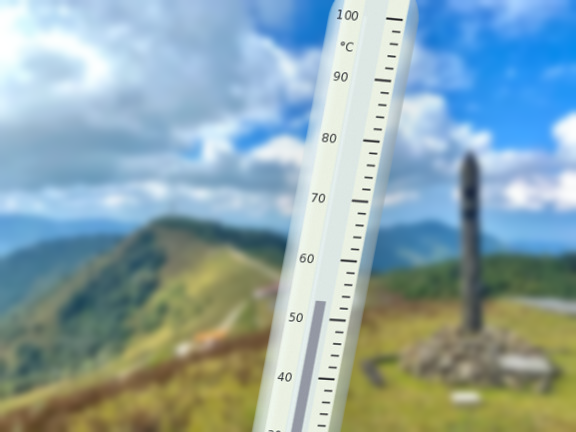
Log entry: °C 53
